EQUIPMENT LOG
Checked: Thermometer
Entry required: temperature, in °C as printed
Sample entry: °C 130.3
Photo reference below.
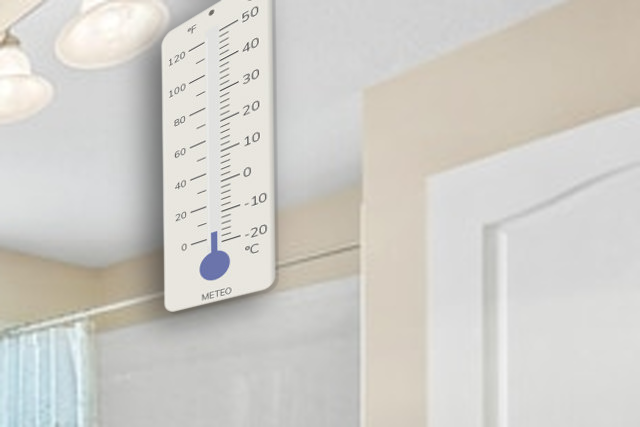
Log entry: °C -16
